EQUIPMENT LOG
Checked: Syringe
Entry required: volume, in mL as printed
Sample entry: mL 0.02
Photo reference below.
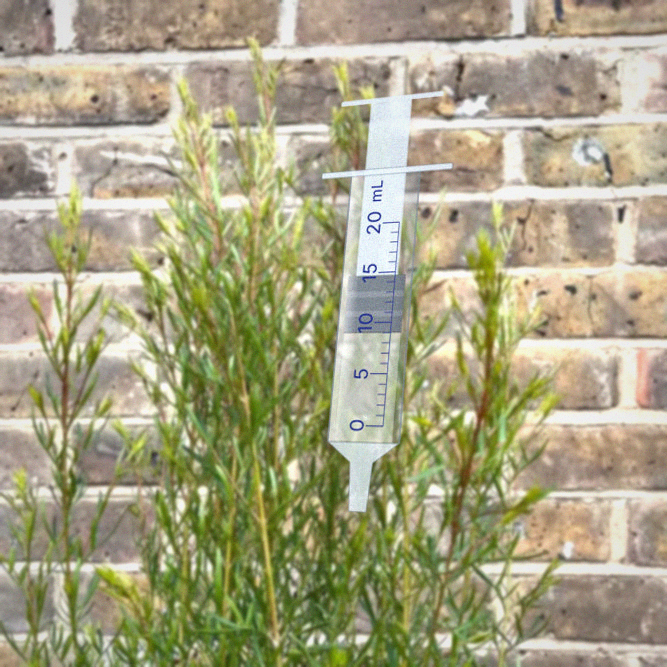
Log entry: mL 9
